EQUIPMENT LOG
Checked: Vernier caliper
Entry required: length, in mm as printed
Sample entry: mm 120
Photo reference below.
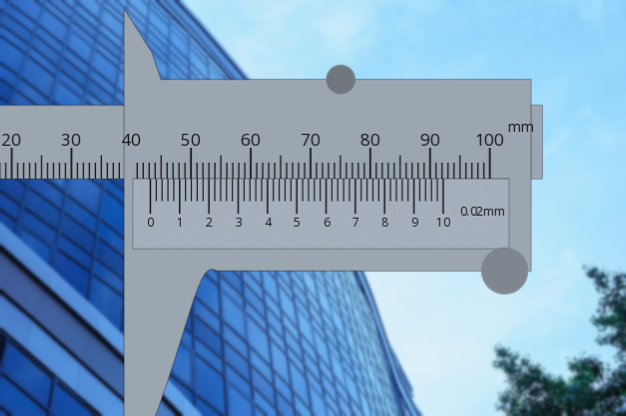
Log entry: mm 43.2
